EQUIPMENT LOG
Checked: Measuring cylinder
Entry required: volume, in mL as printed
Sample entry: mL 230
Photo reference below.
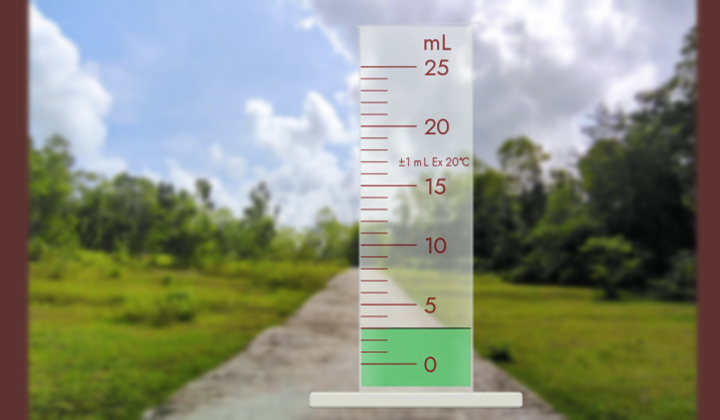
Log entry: mL 3
